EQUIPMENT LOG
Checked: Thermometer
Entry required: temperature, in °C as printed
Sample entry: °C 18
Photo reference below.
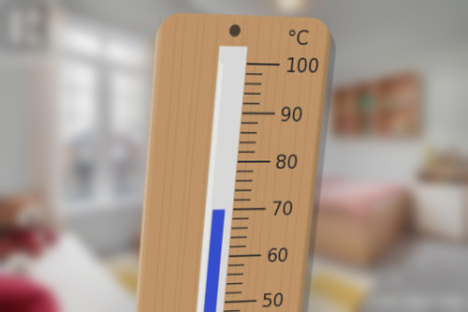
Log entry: °C 70
